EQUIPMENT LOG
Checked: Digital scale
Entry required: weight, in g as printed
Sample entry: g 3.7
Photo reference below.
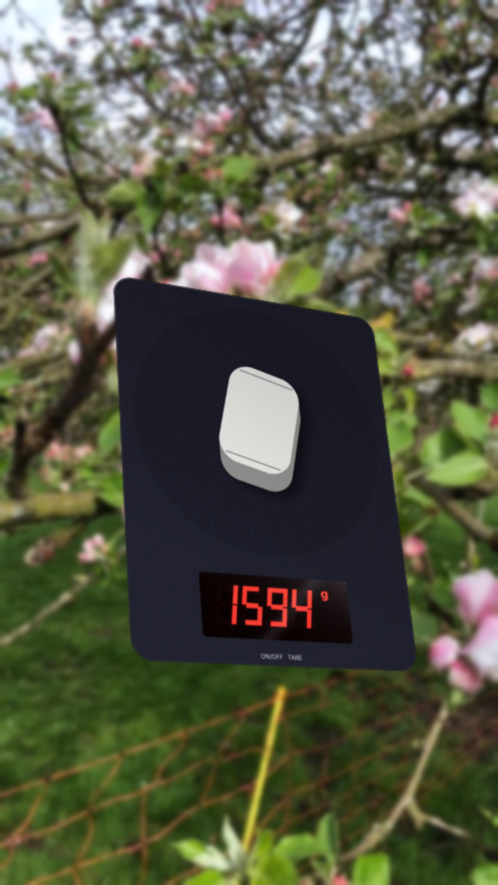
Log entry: g 1594
